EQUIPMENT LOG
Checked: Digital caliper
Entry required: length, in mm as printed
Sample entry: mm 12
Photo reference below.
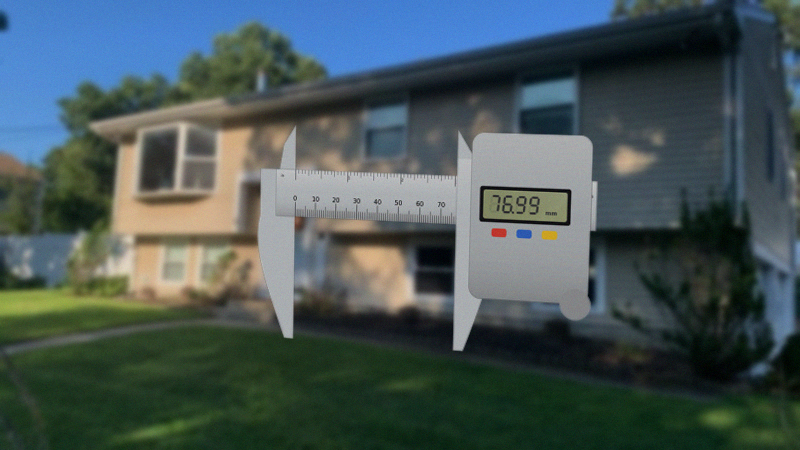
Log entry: mm 76.99
